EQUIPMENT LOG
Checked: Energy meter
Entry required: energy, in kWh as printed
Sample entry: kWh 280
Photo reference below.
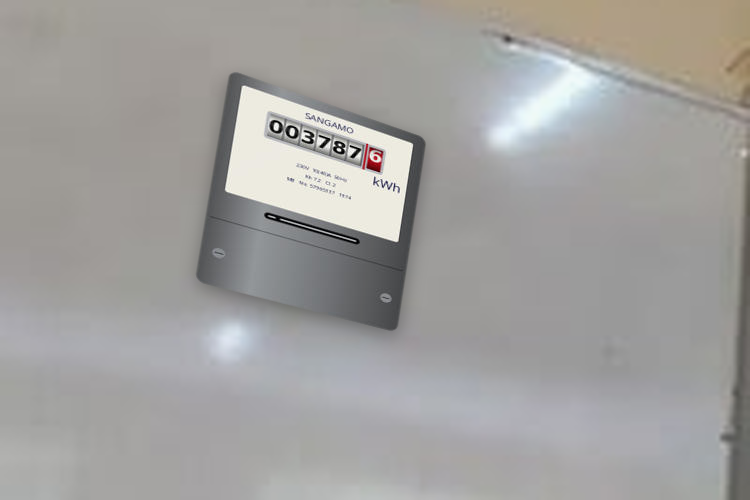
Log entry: kWh 3787.6
